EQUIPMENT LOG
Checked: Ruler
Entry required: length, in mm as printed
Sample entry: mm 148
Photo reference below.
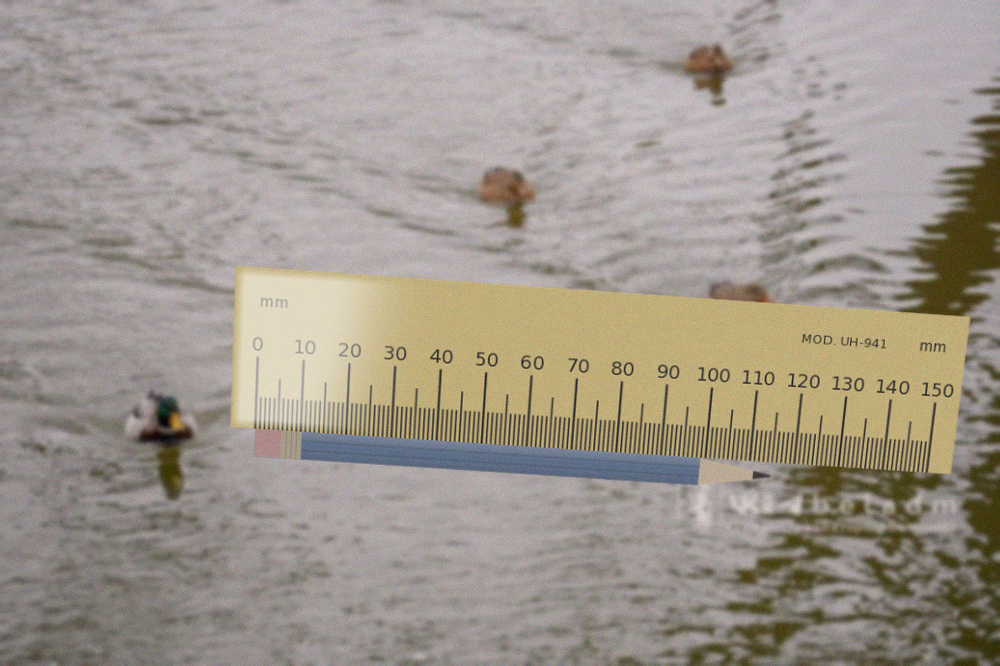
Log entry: mm 115
